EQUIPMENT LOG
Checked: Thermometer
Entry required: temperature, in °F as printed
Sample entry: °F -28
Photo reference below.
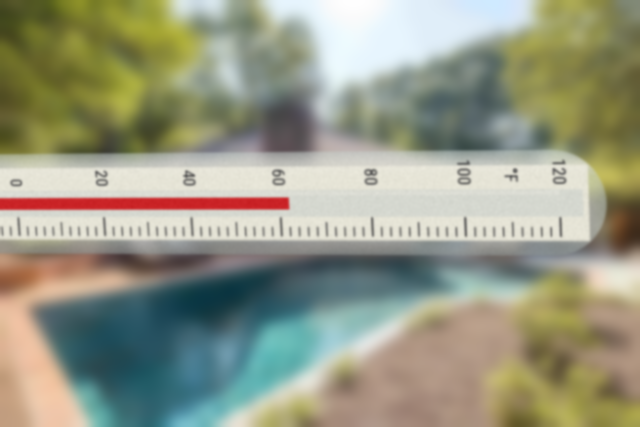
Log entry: °F 62
